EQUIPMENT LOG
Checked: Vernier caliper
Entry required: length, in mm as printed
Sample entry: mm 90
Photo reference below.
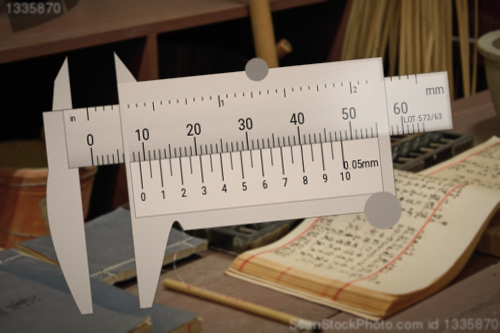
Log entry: mm 9.0
